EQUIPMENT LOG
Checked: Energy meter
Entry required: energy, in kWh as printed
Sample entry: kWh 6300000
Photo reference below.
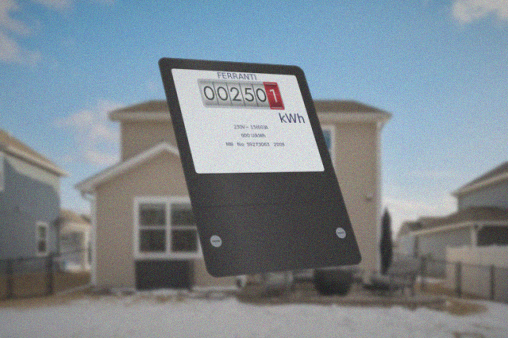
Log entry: kWh 250.1
